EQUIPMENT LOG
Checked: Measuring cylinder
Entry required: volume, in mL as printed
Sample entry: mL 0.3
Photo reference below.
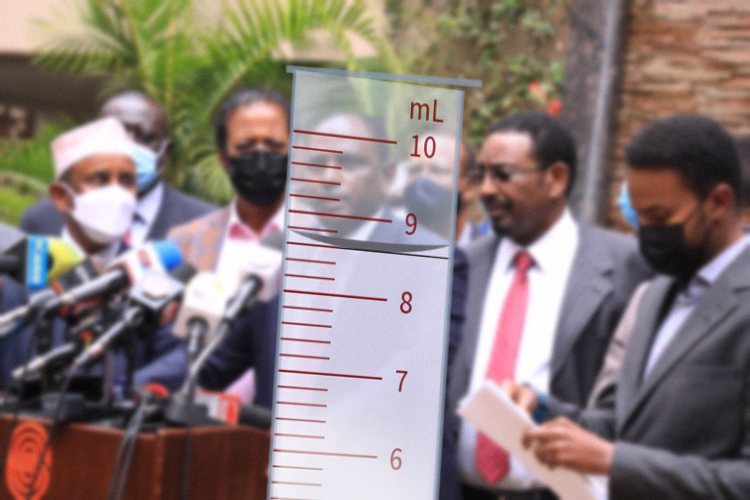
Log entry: mL 8.6
